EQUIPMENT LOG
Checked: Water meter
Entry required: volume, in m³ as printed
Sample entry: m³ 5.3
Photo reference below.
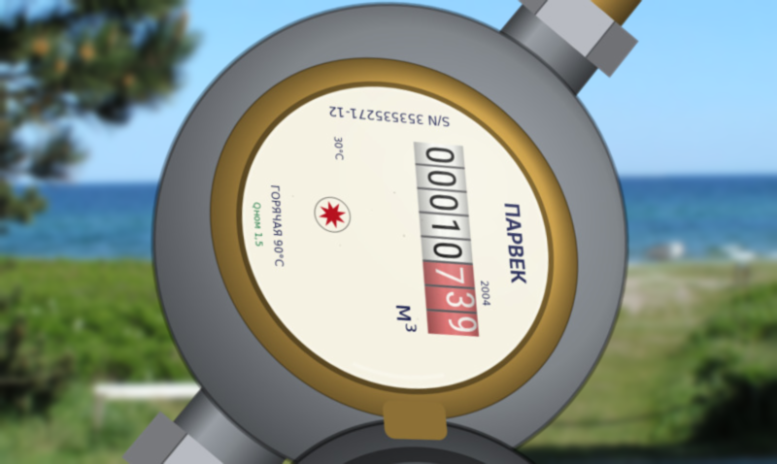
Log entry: m³ 10.739
